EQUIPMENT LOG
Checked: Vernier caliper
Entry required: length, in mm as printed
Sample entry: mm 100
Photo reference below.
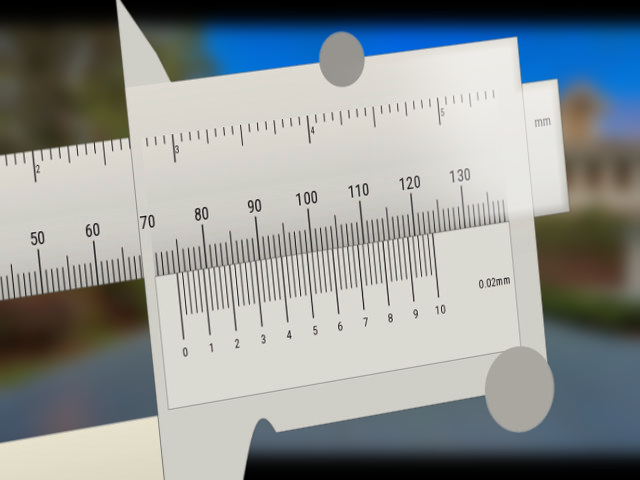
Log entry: mm 74.5
